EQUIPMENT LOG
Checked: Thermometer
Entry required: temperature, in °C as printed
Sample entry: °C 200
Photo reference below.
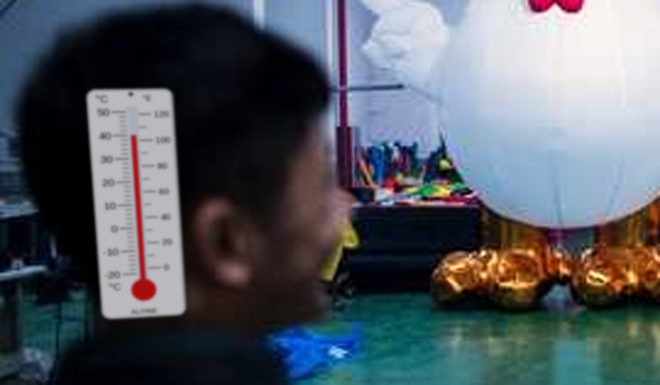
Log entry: °C 40
